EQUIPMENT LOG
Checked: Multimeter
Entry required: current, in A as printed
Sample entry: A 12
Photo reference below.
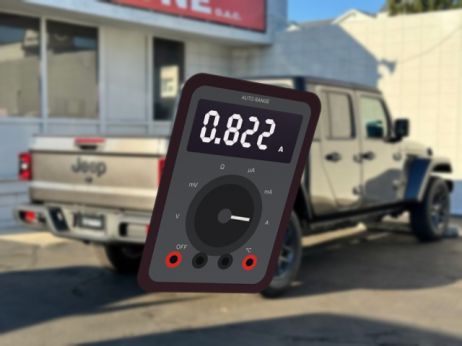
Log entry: A 0.822
